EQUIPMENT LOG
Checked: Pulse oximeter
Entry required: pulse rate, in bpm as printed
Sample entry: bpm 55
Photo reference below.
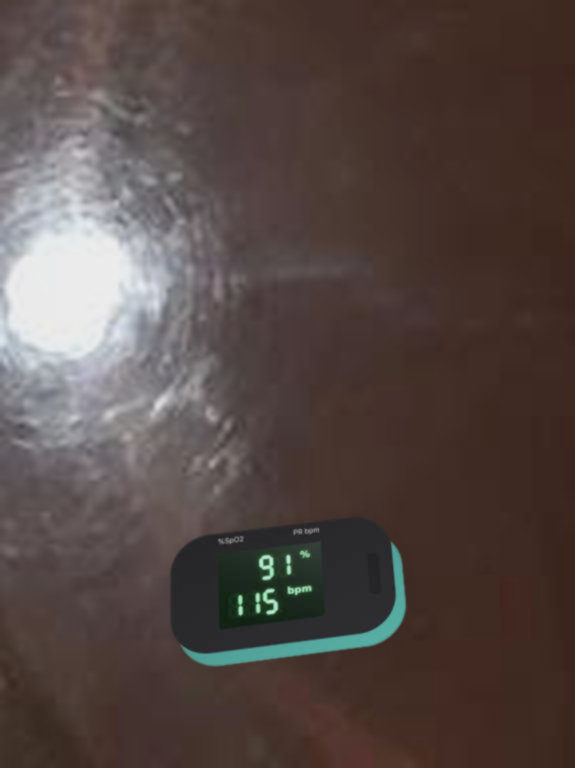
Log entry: bpm 115
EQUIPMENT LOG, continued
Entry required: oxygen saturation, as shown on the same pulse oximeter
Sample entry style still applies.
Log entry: % 91
